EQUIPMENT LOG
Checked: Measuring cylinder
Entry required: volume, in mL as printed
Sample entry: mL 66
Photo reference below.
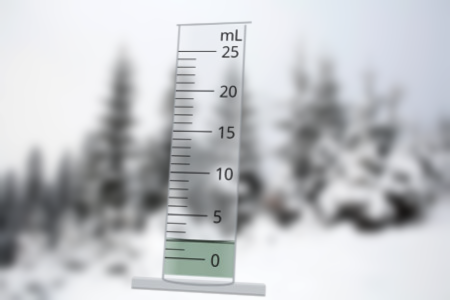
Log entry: mL 2
